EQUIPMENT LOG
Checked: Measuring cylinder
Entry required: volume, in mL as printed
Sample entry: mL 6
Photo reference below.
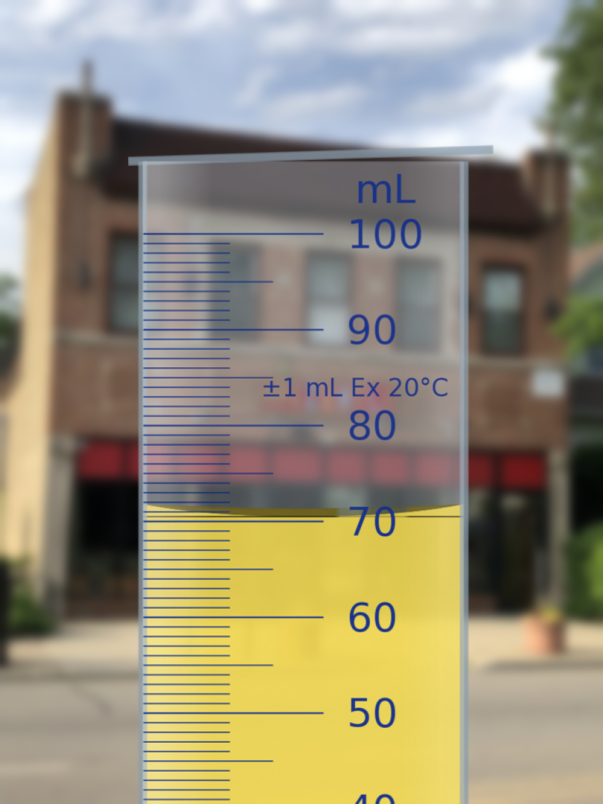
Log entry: mL 70.5
